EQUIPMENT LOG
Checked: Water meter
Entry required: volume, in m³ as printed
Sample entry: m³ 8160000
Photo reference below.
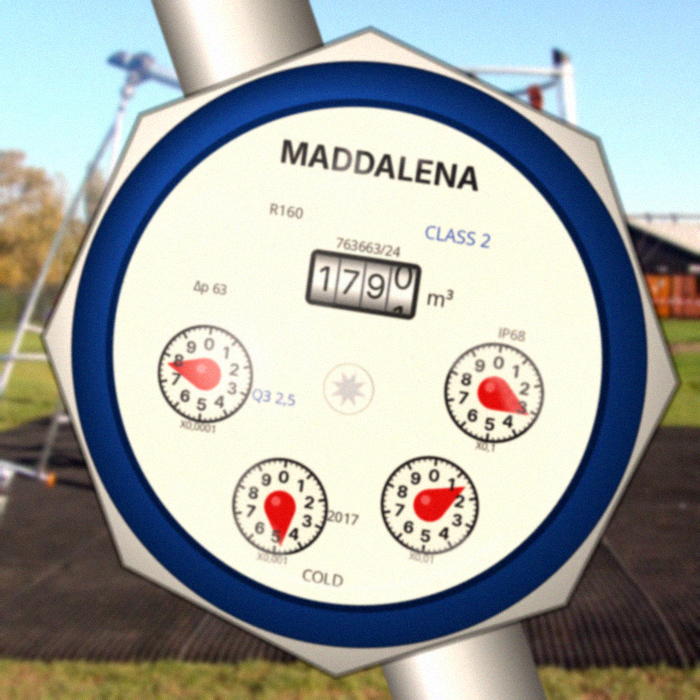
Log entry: m³ 1790.3147
